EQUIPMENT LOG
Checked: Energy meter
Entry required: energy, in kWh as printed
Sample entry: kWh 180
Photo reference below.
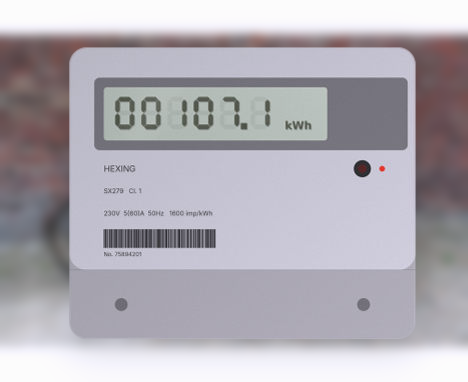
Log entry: kWh 107.1
